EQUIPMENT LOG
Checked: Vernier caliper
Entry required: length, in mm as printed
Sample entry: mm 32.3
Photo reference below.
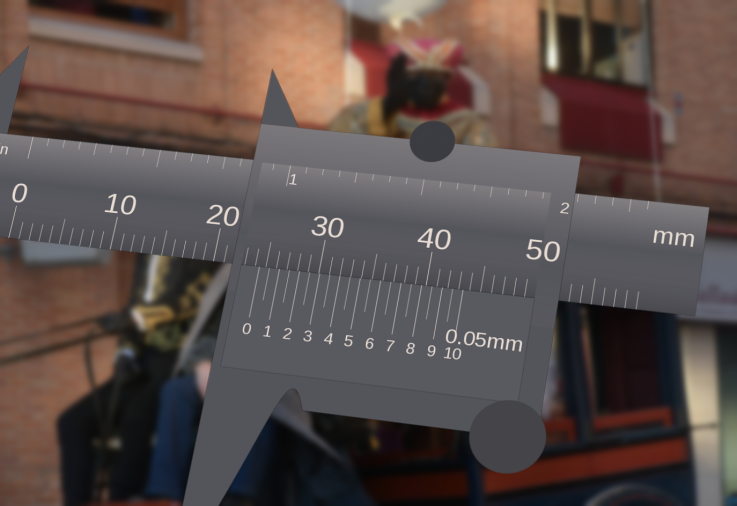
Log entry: mm 24.4
